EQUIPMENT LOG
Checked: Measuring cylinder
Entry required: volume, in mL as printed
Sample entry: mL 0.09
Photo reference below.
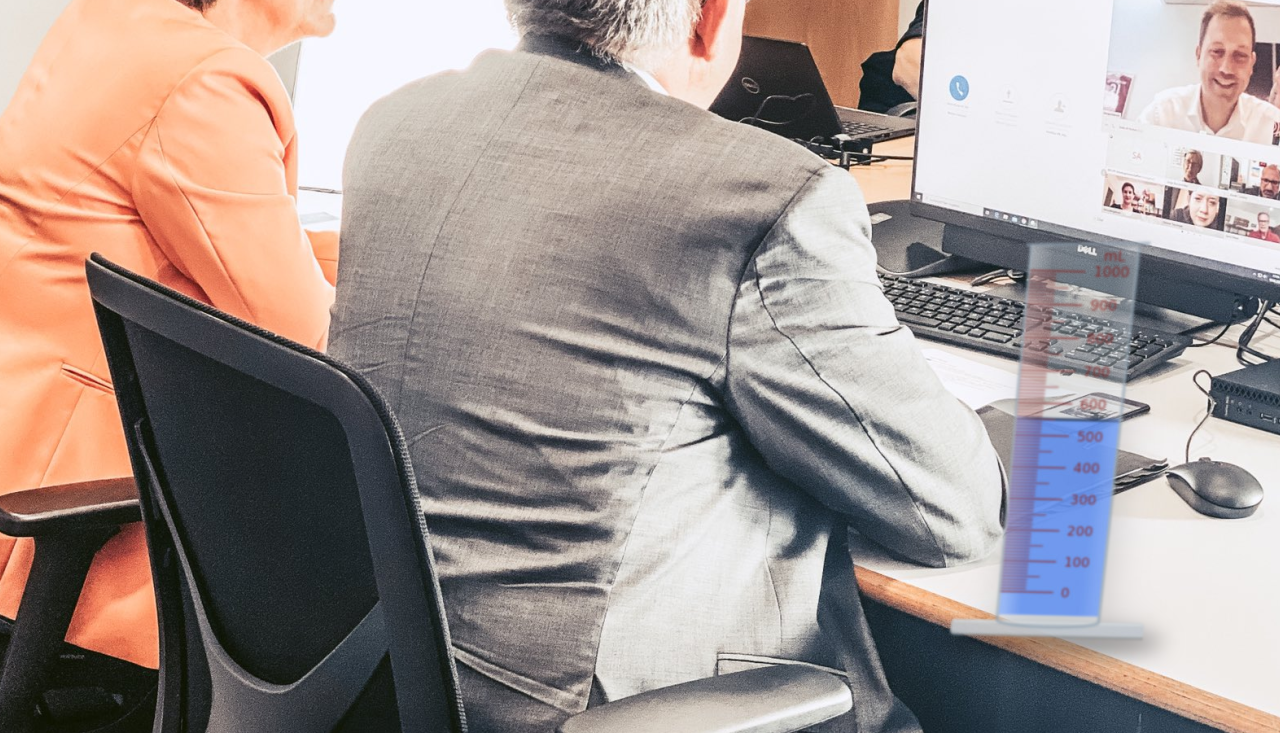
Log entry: mL 550
